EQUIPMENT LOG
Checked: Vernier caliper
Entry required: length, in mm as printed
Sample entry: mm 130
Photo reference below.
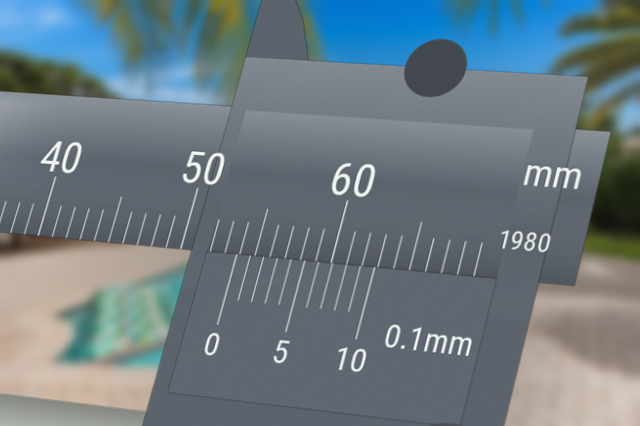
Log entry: mm 53.8
